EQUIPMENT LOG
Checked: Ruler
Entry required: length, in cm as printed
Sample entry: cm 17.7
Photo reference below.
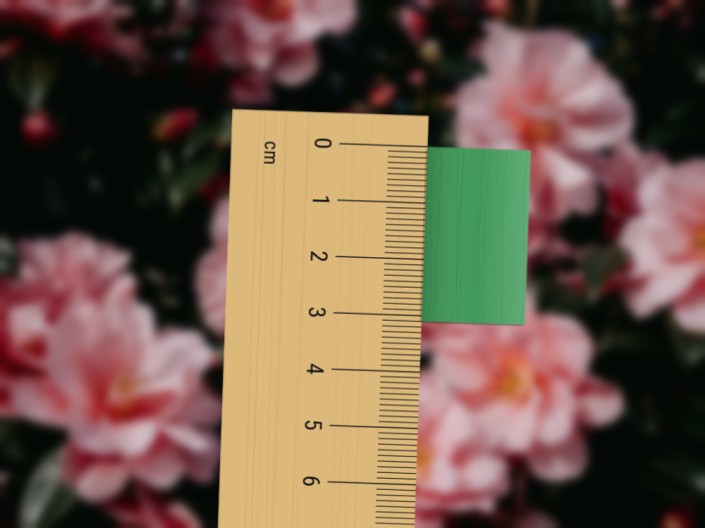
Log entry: cm 3.1
